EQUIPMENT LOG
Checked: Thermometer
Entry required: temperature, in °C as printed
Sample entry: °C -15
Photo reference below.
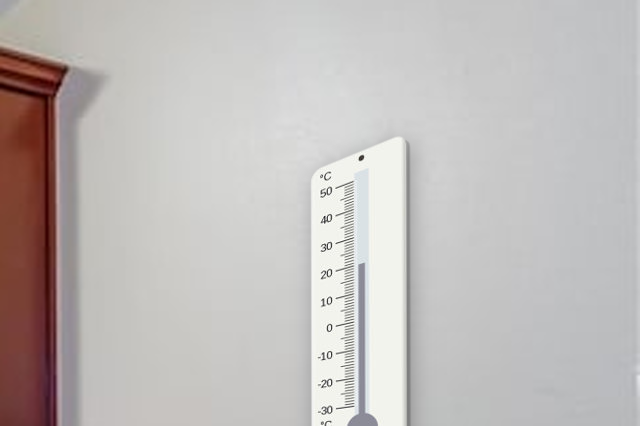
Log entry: °C 20
